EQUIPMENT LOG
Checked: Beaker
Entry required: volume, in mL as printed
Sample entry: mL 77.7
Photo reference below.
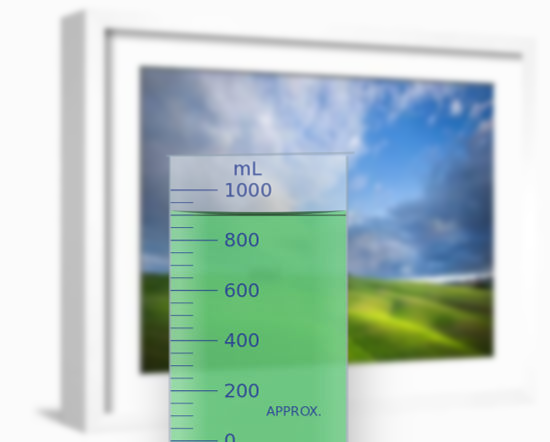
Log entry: mL 900
